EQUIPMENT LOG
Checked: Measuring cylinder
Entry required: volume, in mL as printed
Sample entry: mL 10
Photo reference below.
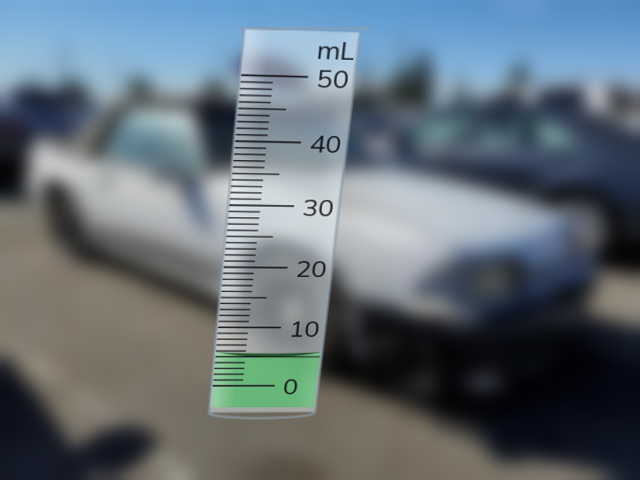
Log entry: mL 5
